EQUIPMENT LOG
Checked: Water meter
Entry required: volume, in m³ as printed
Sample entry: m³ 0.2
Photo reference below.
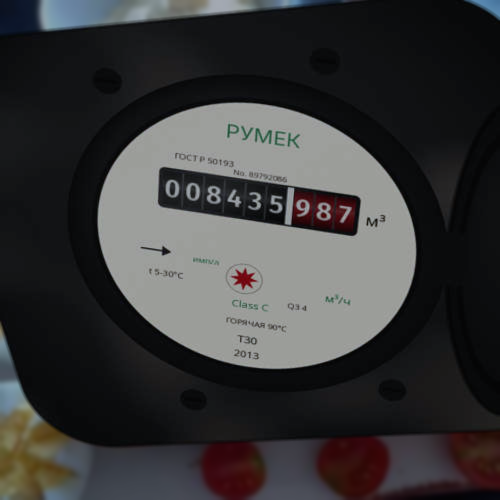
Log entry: m³ 8435.987
